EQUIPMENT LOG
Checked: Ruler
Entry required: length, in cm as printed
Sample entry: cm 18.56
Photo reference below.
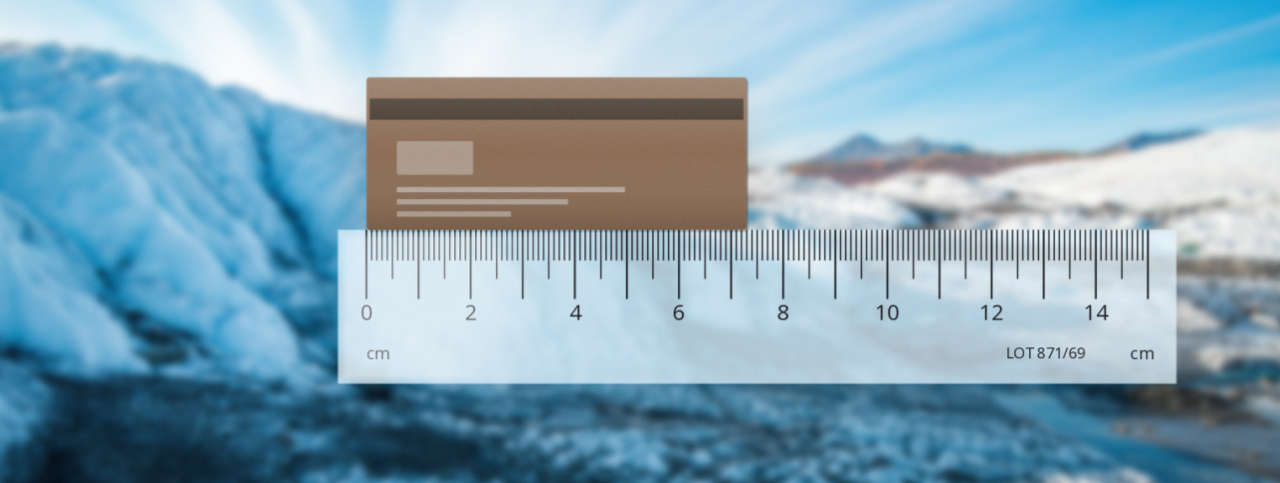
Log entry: cm 7.3
